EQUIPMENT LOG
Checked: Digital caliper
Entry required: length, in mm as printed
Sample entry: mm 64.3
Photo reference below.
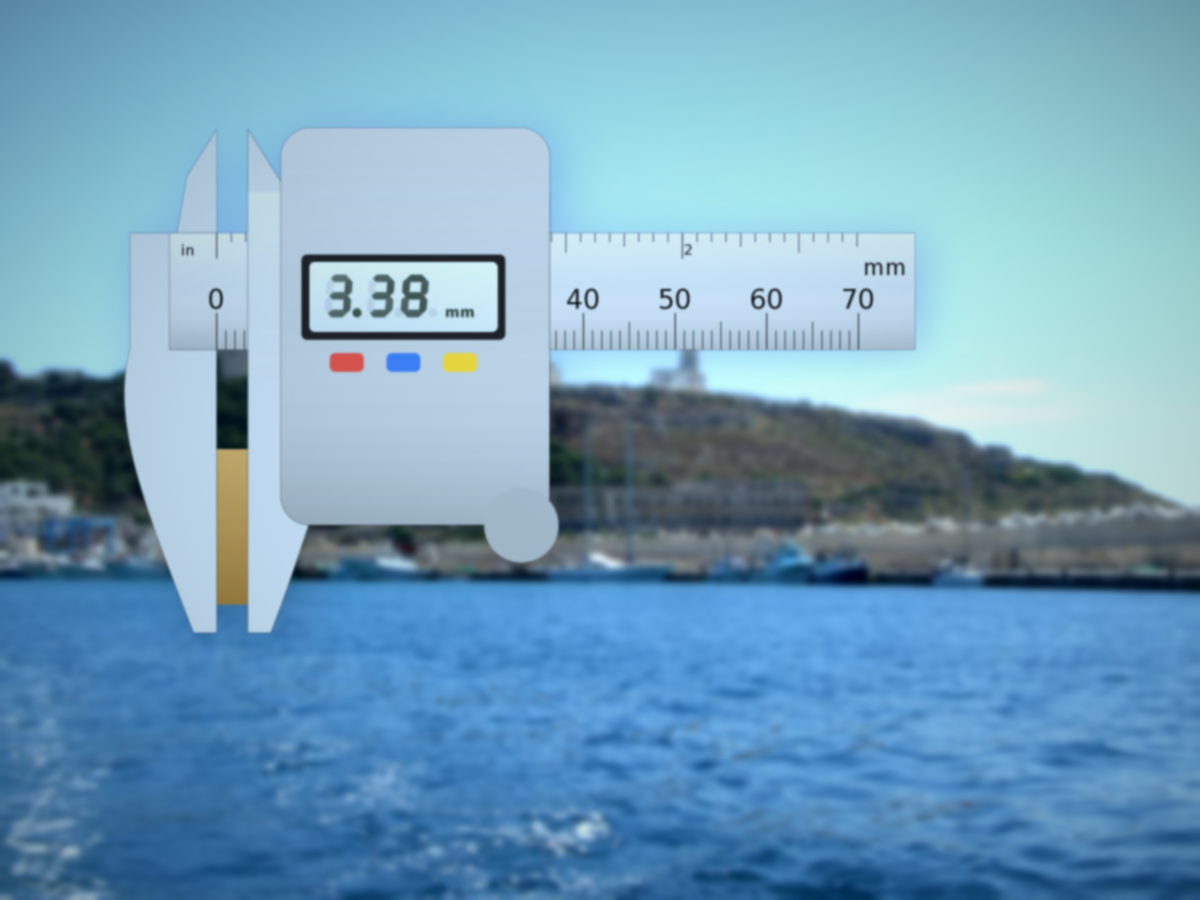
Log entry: mm 3.38
